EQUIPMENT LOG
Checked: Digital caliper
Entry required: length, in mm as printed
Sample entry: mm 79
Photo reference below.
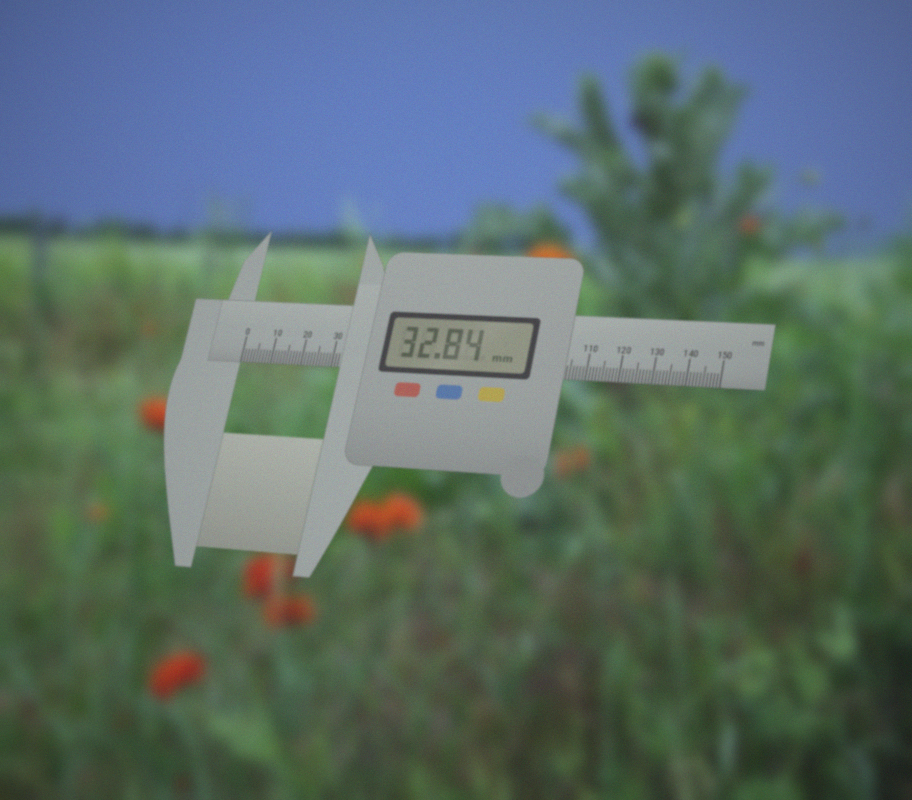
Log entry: mm 32.84
